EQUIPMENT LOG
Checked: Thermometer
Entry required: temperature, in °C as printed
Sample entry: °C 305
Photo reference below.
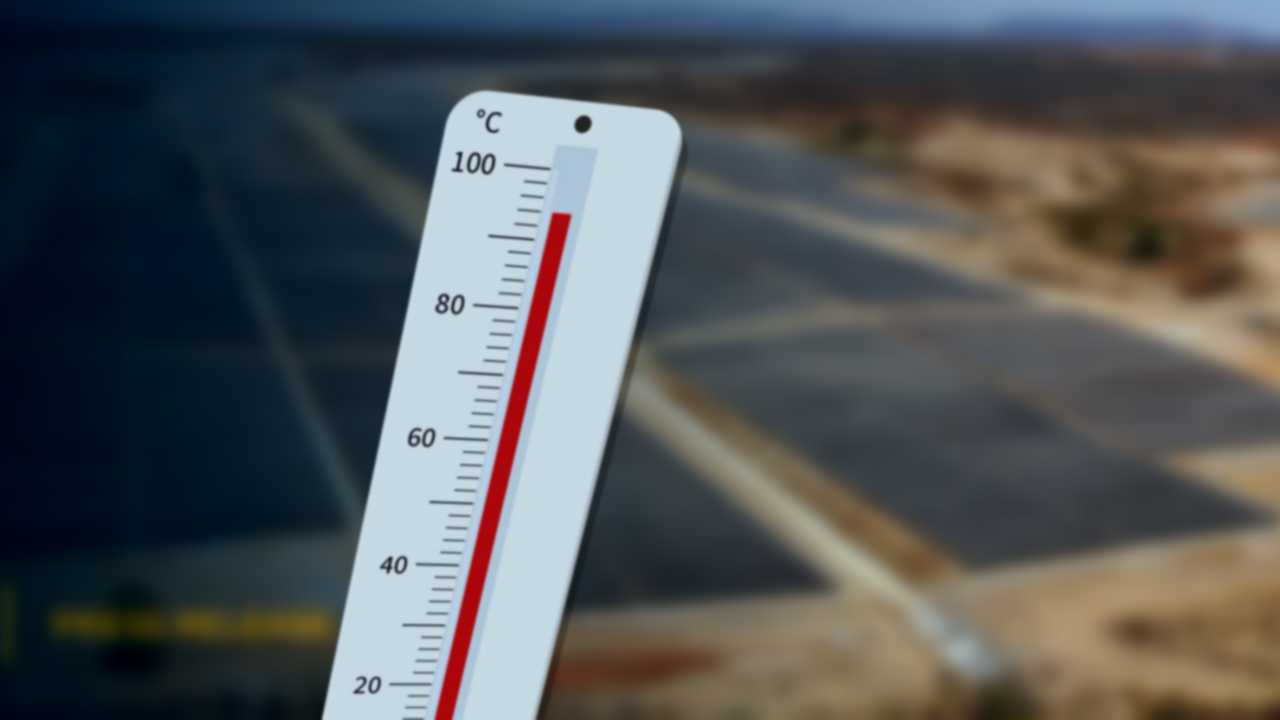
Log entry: °C 94
